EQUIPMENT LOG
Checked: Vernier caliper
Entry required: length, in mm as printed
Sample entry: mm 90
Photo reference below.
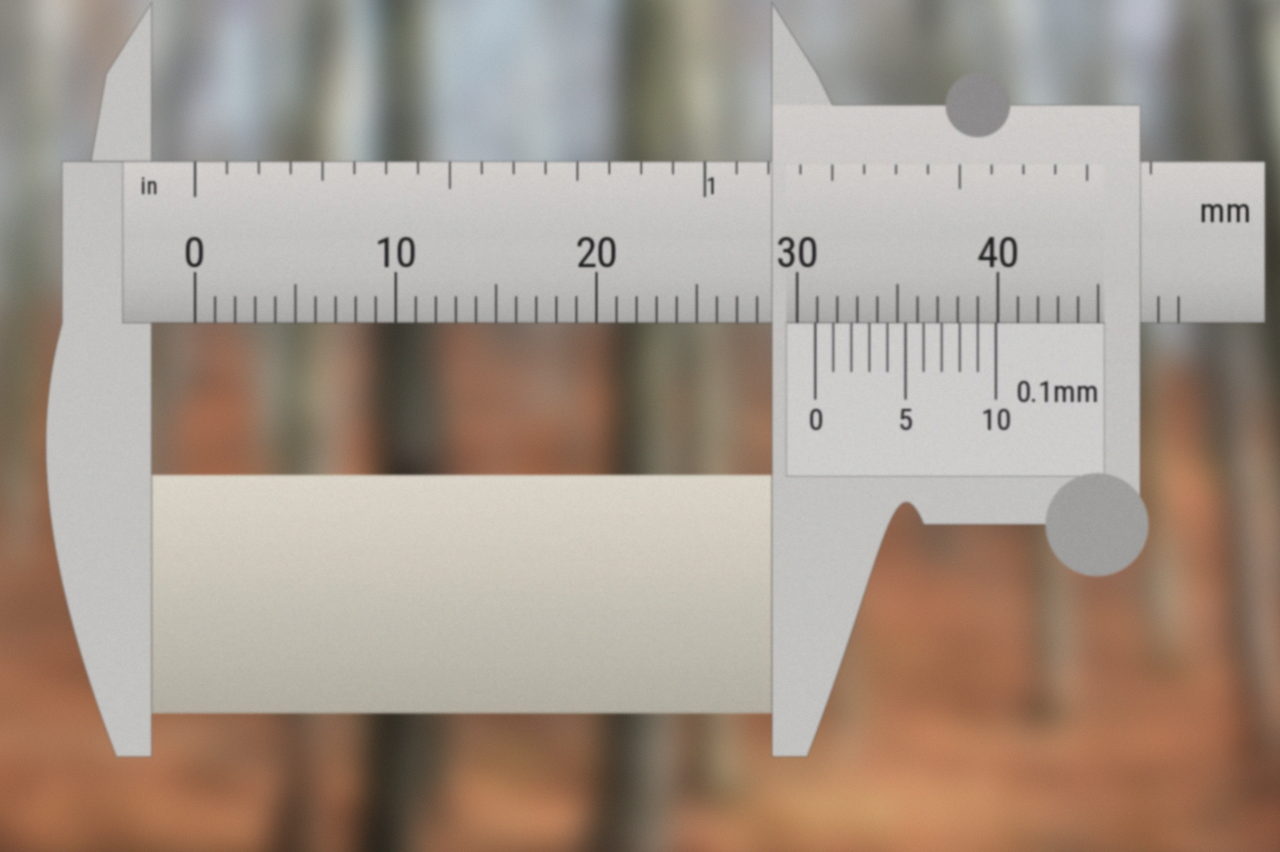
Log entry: mm 30.9
